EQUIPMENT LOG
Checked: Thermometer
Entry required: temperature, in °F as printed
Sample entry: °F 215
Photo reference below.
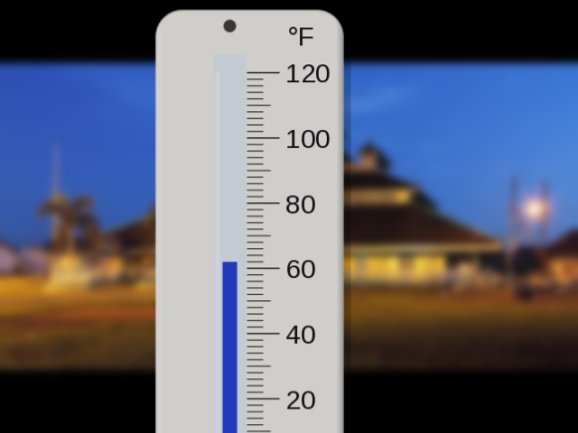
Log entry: °F 62
